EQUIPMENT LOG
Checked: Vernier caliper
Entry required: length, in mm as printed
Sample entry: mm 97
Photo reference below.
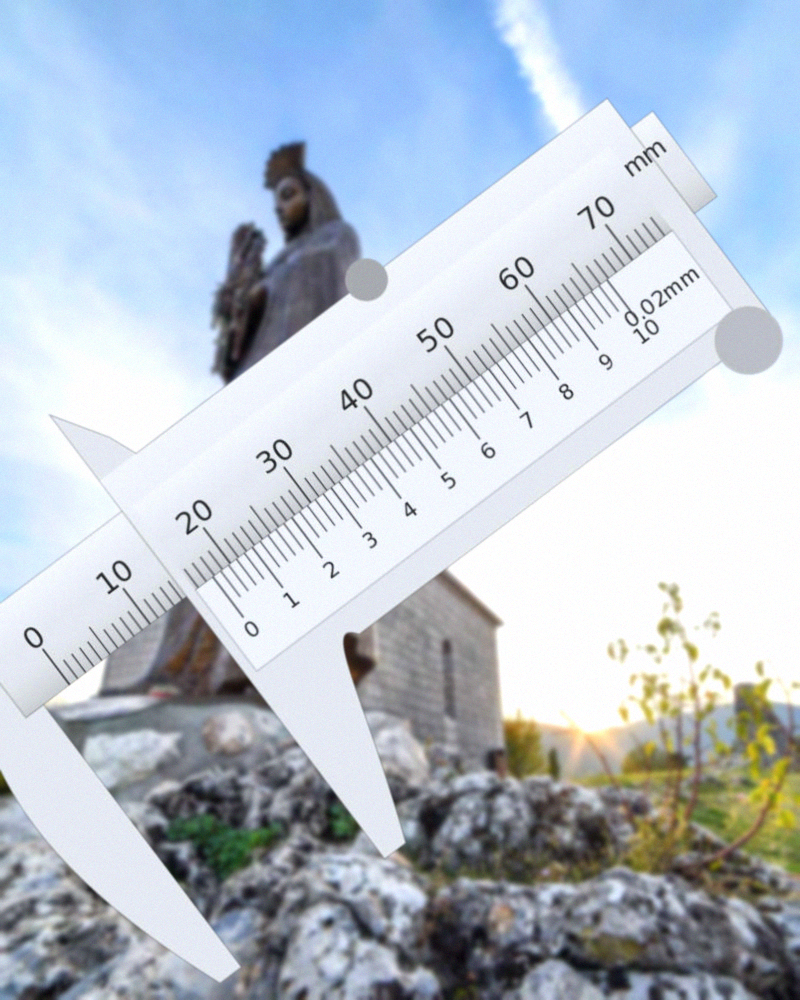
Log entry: mm 17.8
